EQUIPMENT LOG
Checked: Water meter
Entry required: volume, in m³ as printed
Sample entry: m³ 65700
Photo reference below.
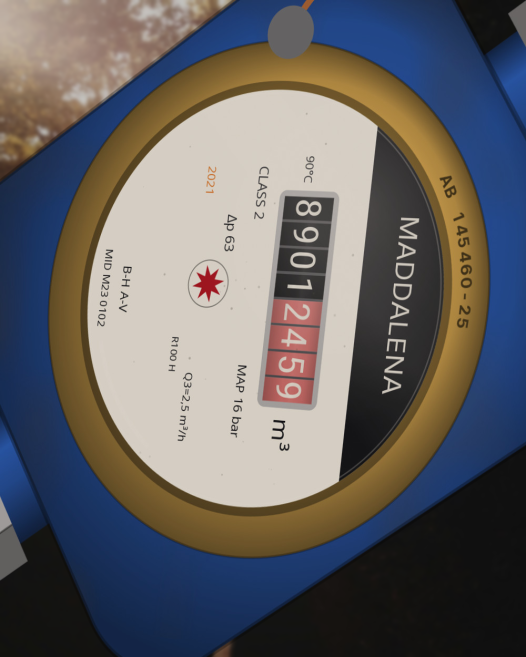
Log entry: m³ 8901.2459
